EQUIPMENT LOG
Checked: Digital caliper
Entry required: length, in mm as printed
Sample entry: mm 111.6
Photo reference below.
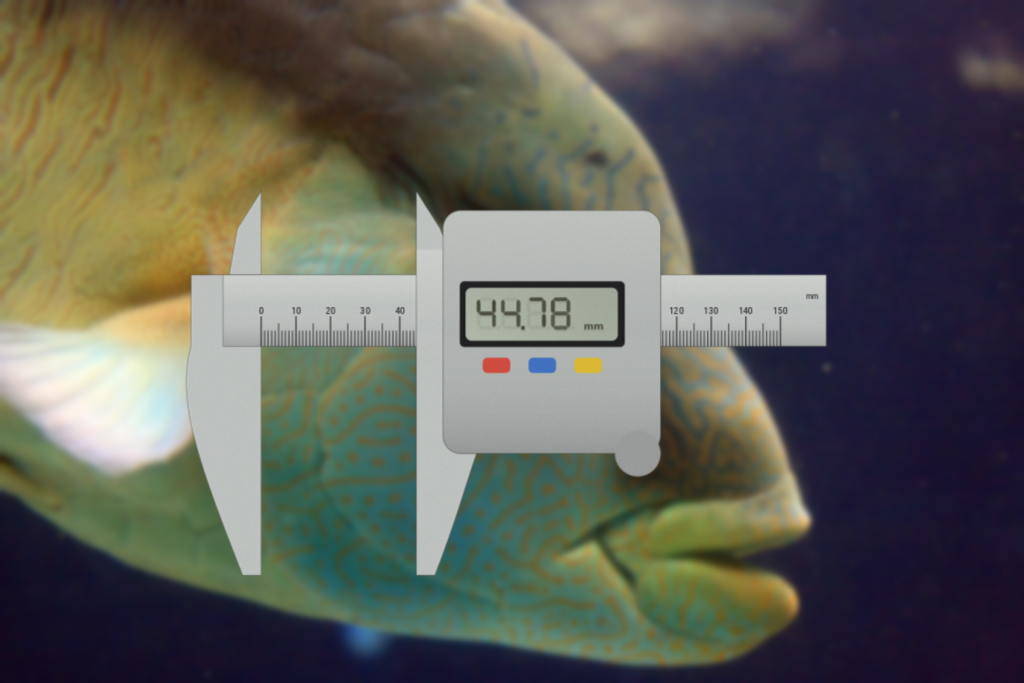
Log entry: mm 44.78
